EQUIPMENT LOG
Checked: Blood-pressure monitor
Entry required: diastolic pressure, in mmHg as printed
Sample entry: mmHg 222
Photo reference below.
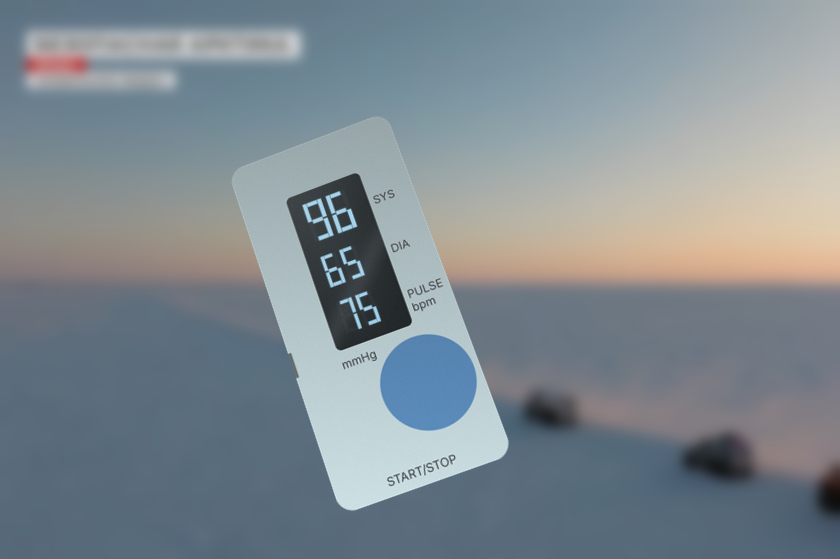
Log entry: mmHg 65
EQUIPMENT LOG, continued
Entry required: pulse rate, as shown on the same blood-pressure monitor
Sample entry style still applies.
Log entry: bpm 75
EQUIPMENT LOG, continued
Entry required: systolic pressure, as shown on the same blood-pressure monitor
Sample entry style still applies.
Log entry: mmHg 96
